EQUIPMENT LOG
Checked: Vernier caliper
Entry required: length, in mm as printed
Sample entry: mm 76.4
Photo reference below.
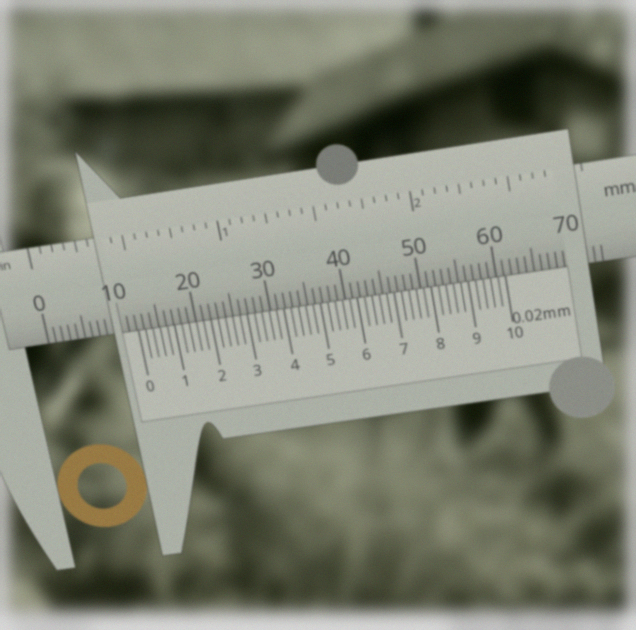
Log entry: mm 12.2
